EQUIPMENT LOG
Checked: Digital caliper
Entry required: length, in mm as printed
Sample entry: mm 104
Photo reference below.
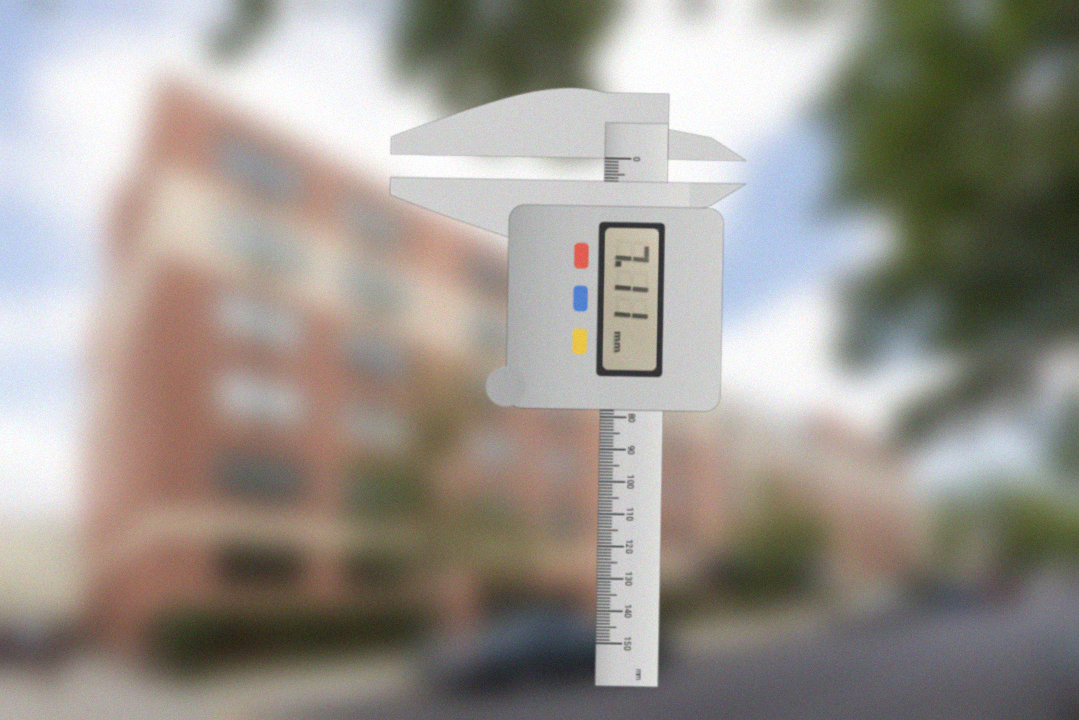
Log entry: mm 7.11
